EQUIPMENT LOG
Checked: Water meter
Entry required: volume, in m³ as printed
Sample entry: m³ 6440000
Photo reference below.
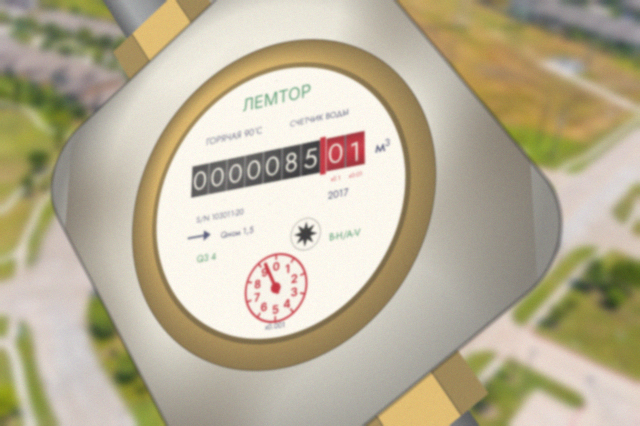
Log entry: m³ 85.009
